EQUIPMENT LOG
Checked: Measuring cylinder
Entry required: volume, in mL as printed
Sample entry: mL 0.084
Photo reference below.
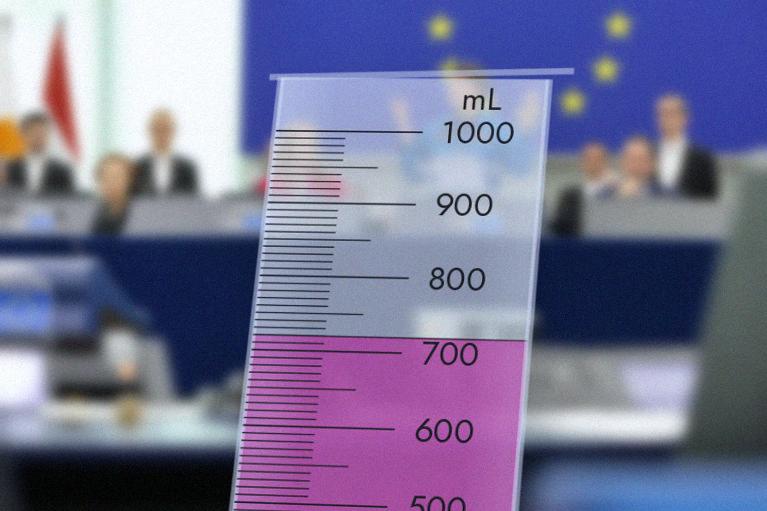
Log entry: mL 720
